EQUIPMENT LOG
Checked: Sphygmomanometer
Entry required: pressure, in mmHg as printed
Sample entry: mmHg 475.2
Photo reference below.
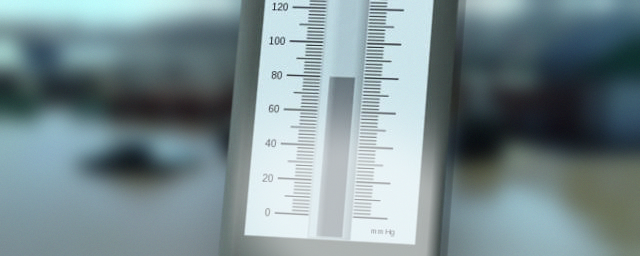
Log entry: mmHg 80
